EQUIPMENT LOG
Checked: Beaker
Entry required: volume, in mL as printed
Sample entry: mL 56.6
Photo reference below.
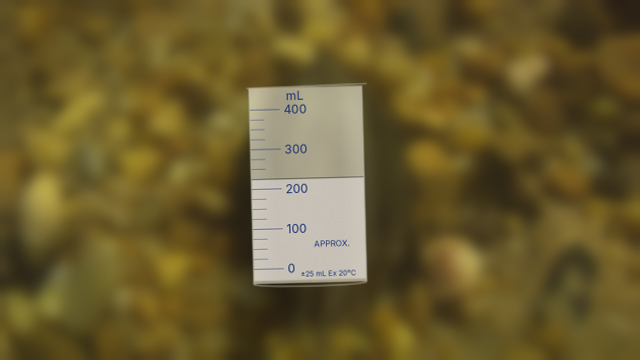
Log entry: mL 225
